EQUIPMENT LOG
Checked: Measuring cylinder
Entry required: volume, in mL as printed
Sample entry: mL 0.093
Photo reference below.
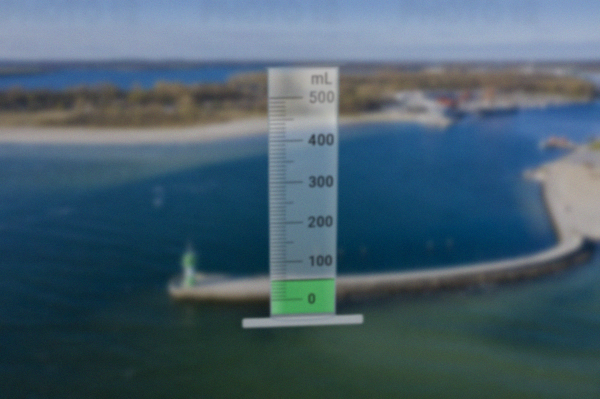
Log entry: mL 50
